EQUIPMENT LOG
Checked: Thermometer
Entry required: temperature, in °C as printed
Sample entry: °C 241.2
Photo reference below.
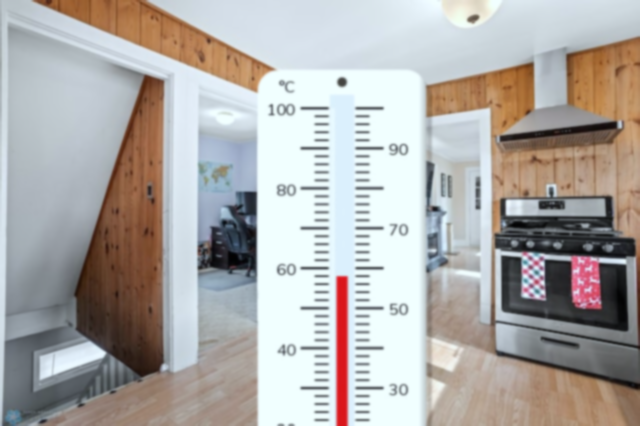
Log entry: °C 58
